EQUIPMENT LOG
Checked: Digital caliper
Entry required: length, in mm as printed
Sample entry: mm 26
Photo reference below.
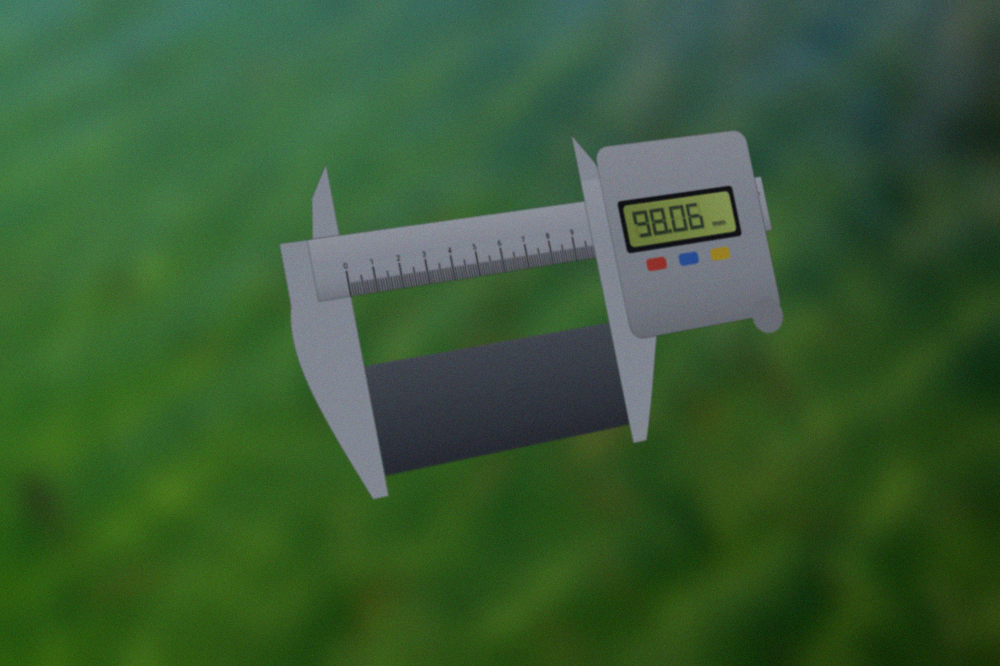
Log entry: mm 98.06
